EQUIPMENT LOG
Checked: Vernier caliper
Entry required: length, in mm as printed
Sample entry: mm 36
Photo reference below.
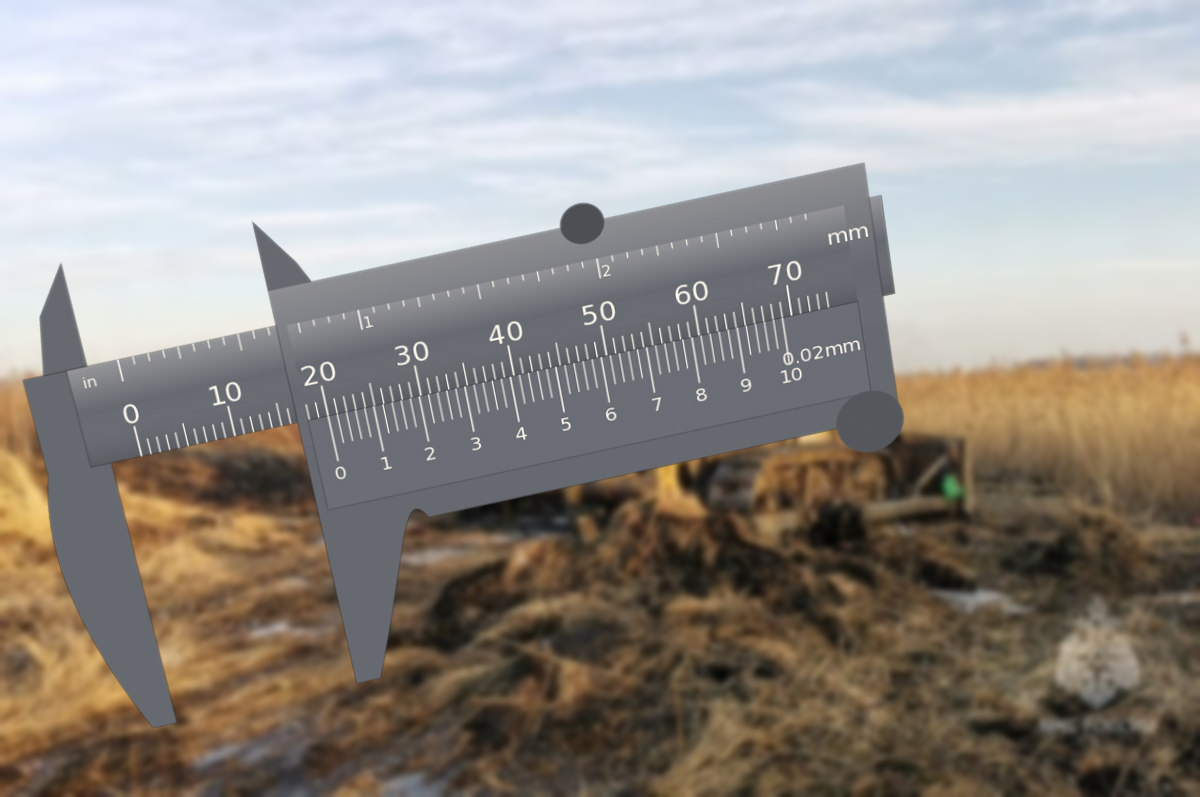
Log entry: mm 20.0
